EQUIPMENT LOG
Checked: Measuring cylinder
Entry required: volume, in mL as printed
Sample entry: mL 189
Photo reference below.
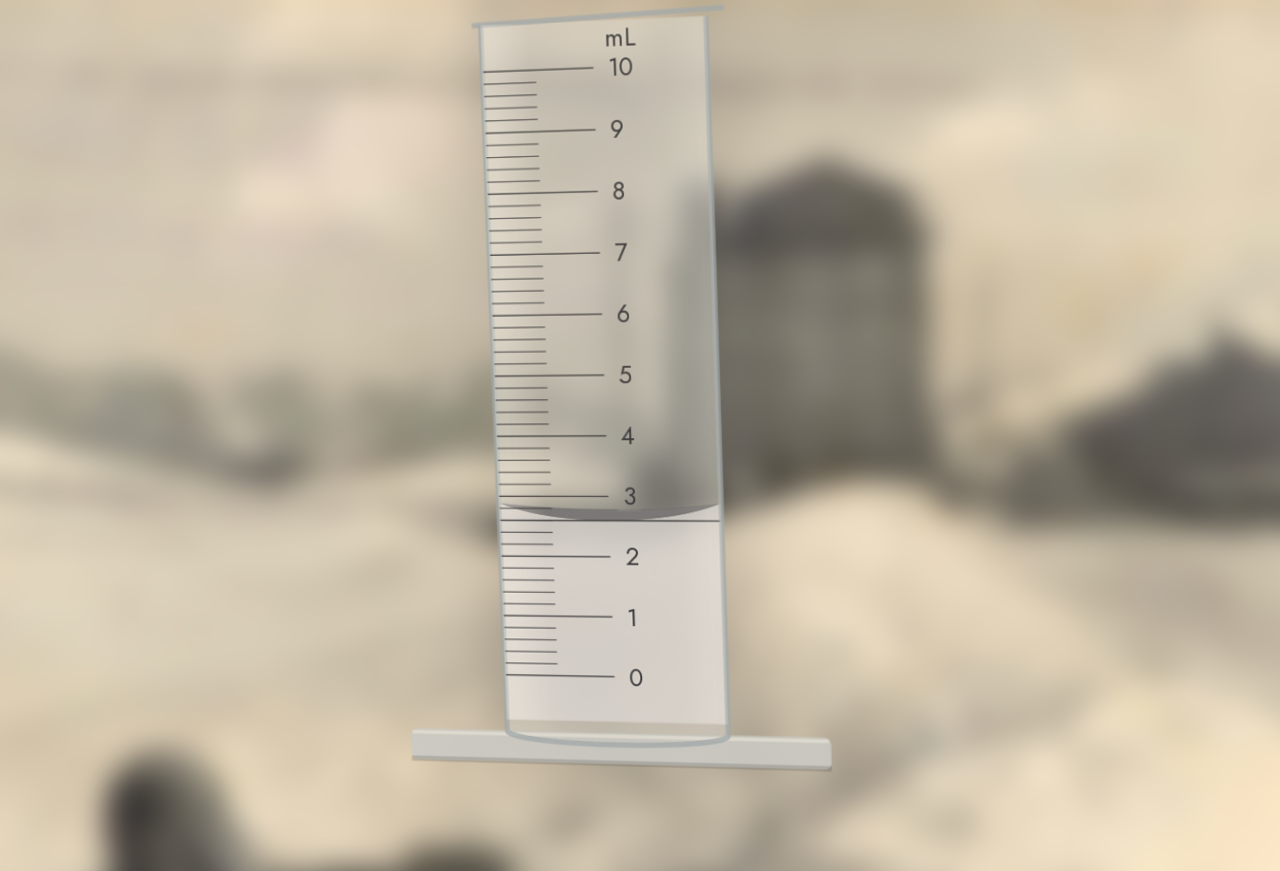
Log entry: mL 2.6
